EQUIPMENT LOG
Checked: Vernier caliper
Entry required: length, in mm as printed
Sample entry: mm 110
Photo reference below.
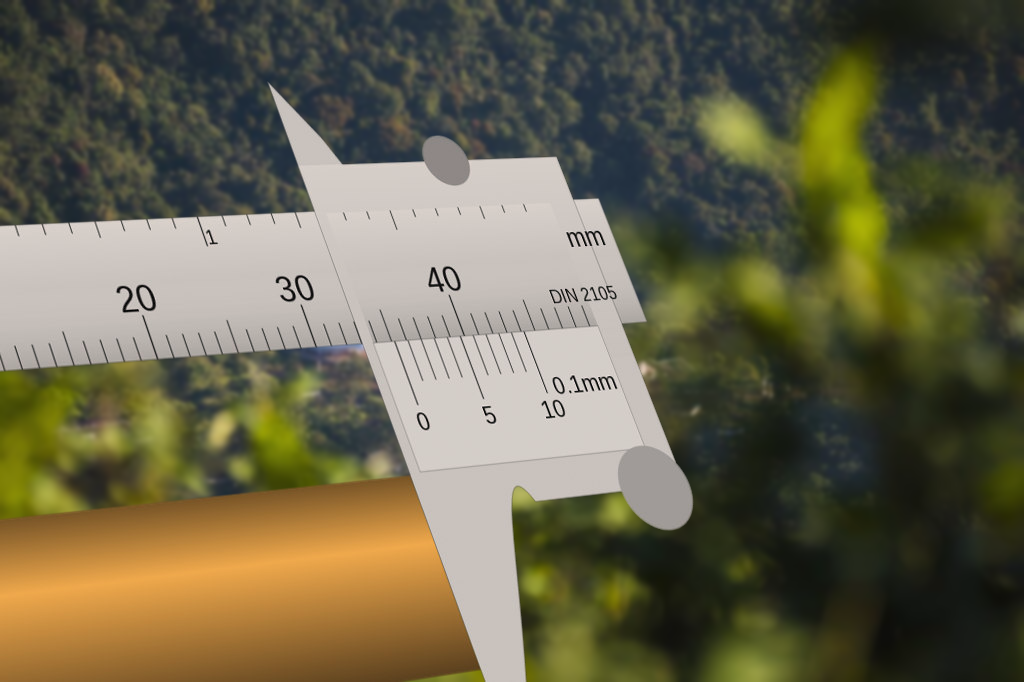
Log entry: mm 35.2
